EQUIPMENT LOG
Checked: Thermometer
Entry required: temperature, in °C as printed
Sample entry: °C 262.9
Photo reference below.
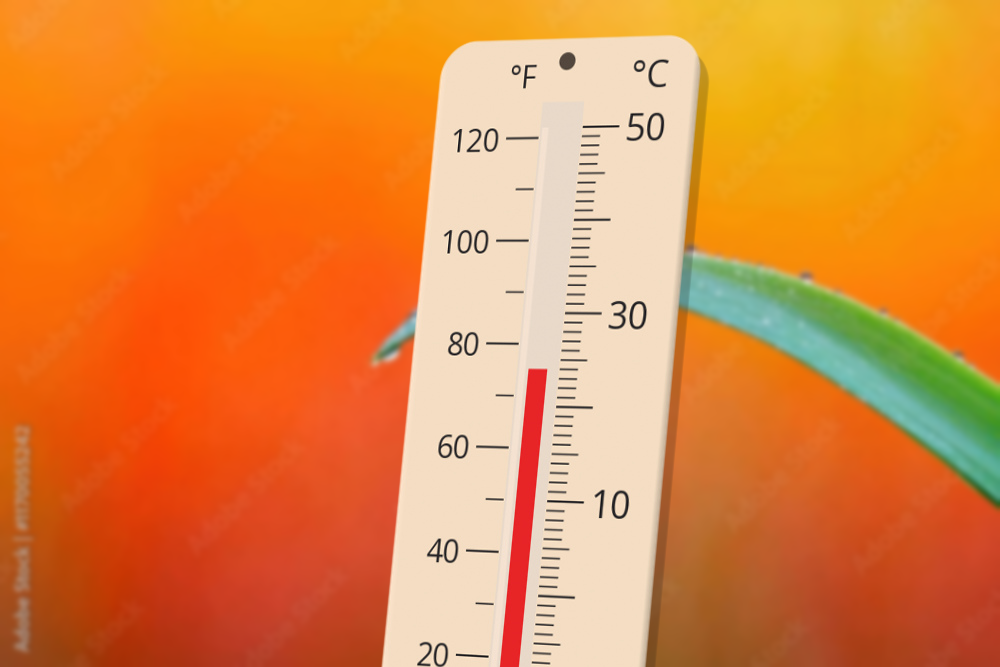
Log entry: °C 24
